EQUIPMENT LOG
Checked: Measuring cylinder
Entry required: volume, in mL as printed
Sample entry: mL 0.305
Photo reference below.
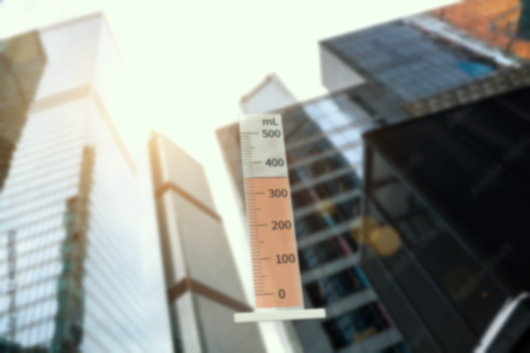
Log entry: mL 350
